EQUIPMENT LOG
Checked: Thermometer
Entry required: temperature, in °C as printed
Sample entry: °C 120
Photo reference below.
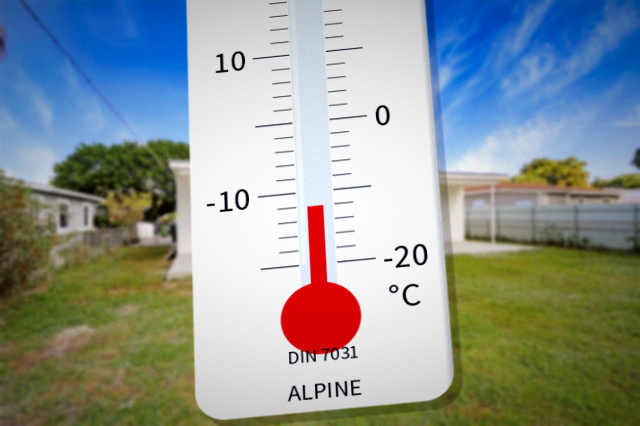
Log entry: °C -12
